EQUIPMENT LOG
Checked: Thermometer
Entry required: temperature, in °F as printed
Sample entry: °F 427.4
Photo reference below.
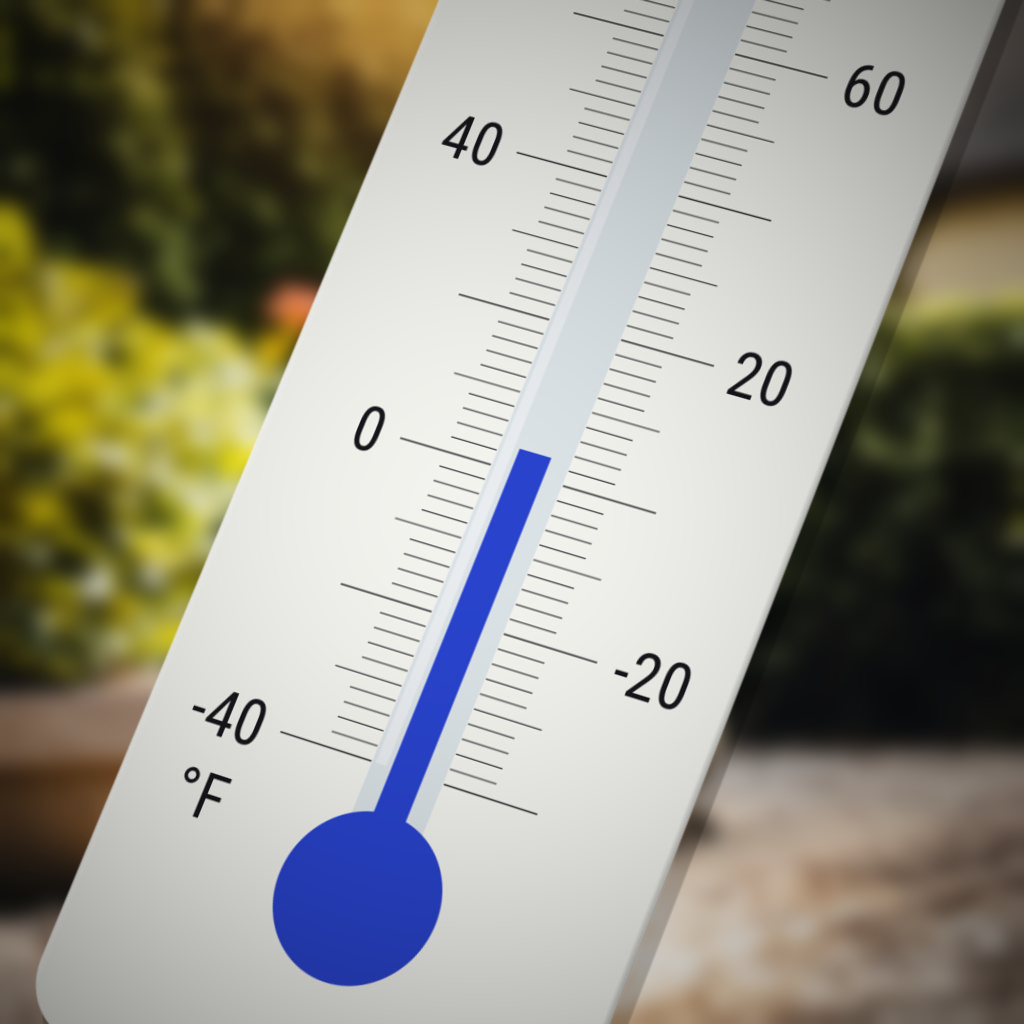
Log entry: °F 3
